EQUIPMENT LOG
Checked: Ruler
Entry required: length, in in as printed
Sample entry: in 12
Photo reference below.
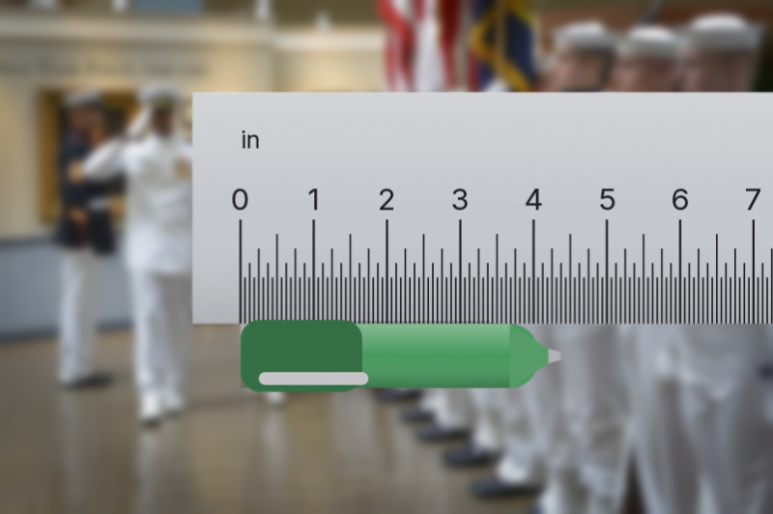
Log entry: in 4.375
